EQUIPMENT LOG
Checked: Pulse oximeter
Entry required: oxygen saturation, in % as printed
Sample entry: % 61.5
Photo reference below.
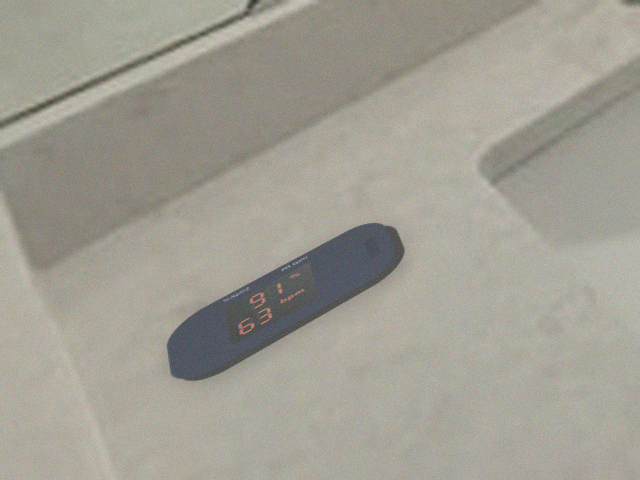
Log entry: % 91
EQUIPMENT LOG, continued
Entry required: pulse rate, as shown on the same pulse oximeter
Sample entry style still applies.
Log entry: bpm 63
